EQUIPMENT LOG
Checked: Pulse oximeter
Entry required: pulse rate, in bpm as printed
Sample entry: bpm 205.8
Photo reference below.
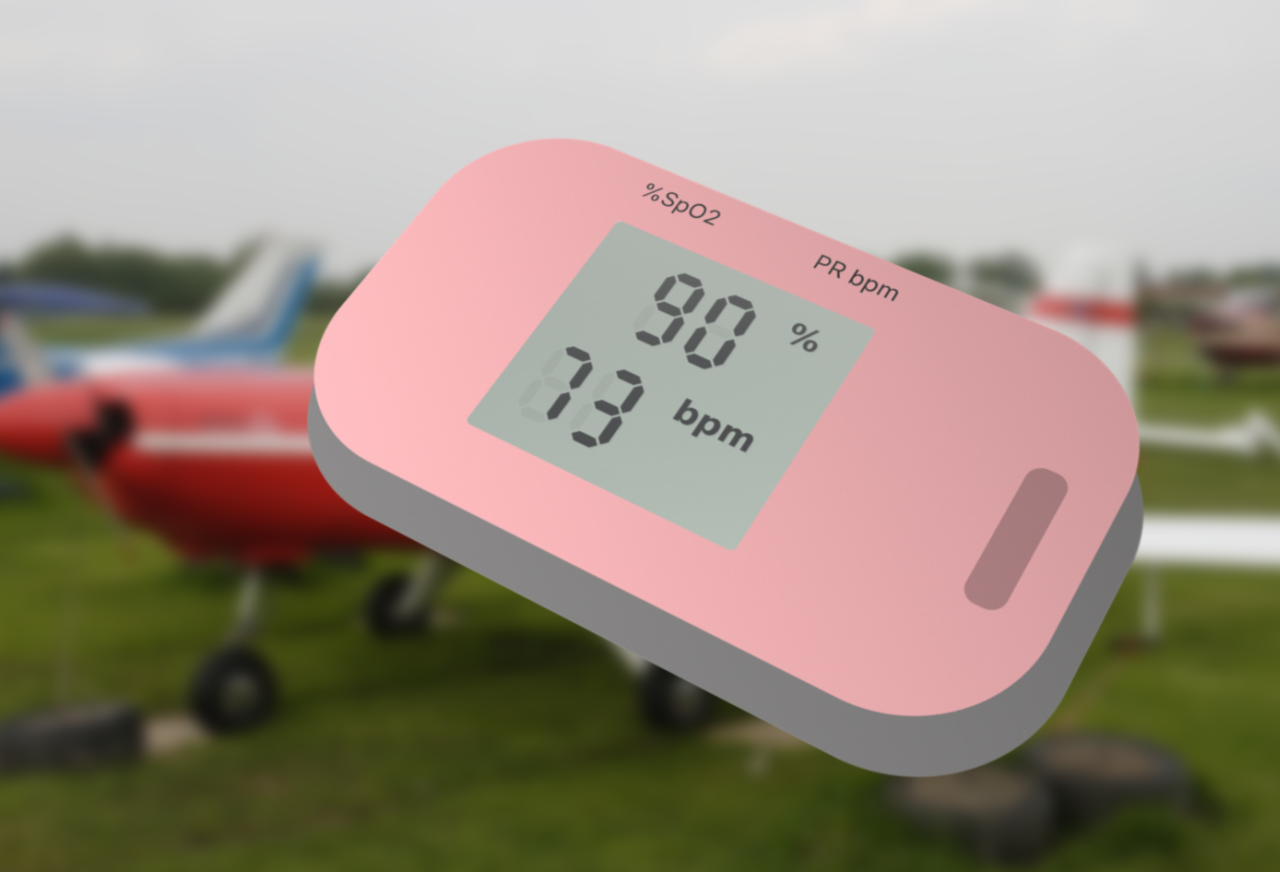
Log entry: bpm 73
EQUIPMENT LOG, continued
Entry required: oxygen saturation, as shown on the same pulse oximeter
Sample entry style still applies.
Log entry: % 90
